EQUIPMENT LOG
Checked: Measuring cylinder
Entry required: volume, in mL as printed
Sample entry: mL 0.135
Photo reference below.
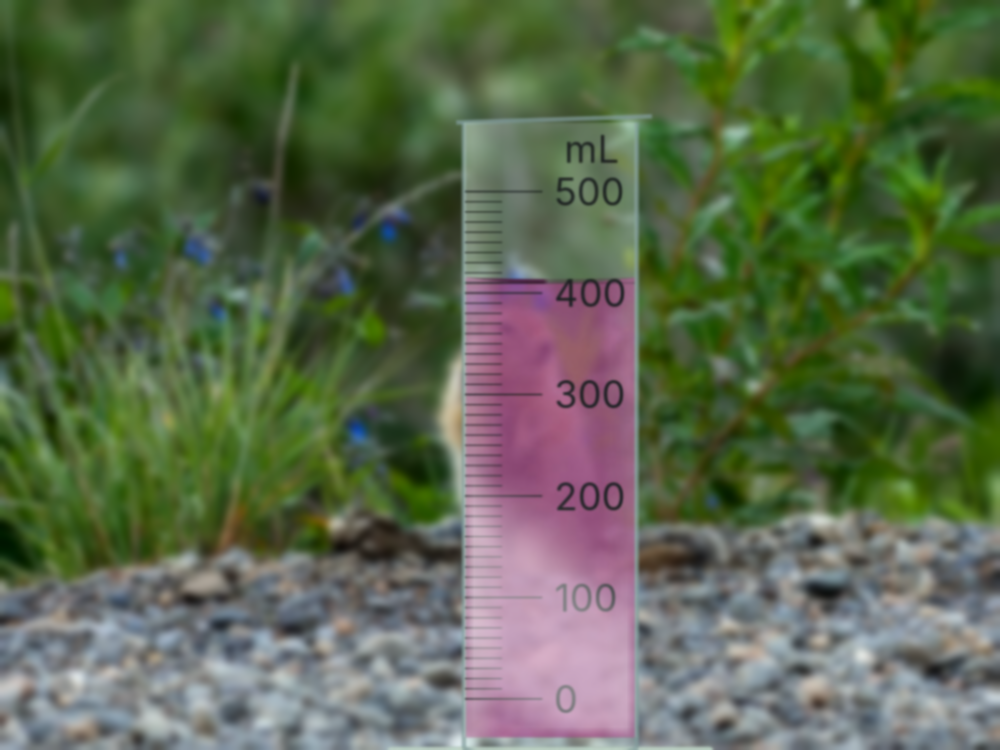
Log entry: mL 410
